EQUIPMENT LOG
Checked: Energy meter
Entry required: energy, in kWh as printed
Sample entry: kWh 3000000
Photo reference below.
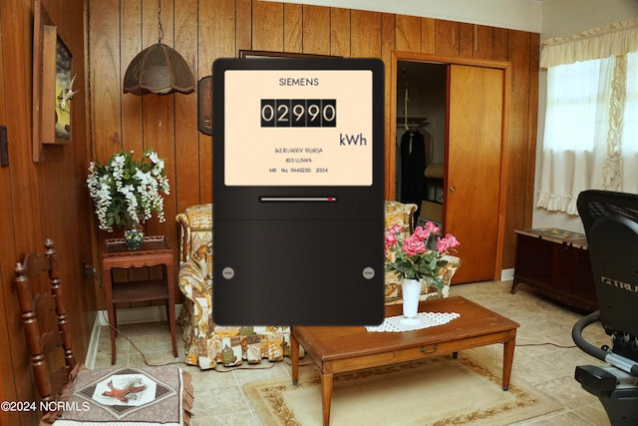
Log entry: kWh 2990
